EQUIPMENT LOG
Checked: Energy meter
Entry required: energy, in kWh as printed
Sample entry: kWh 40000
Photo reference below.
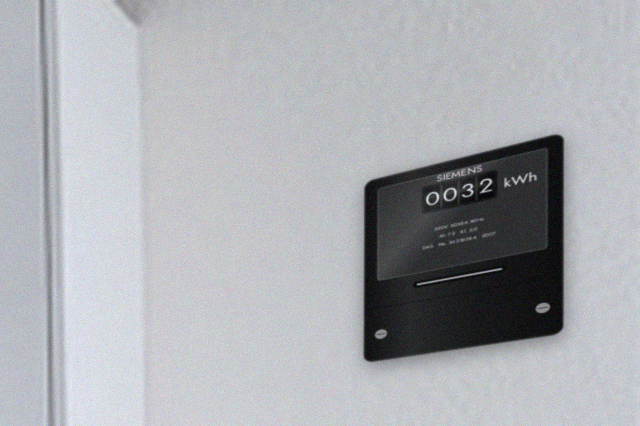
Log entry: kWh 32
